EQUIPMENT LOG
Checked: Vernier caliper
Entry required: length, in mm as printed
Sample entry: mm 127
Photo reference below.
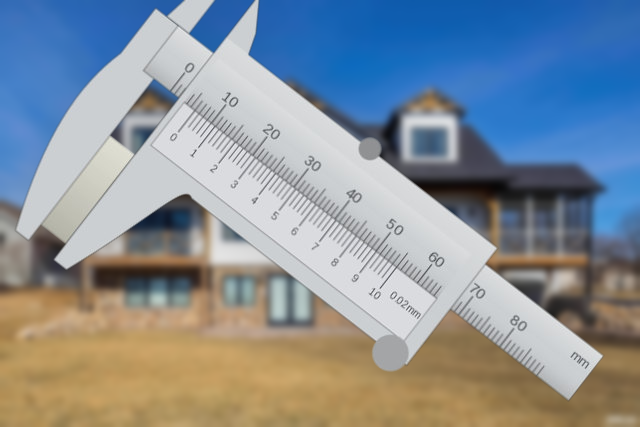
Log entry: mm 6.0
